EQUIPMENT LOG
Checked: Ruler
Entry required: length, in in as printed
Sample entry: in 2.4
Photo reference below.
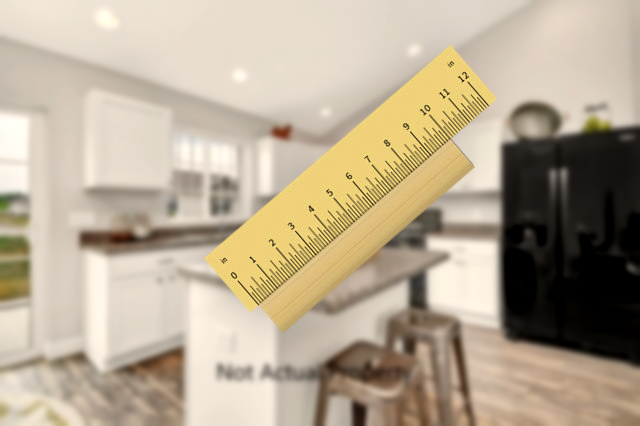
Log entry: in 10
